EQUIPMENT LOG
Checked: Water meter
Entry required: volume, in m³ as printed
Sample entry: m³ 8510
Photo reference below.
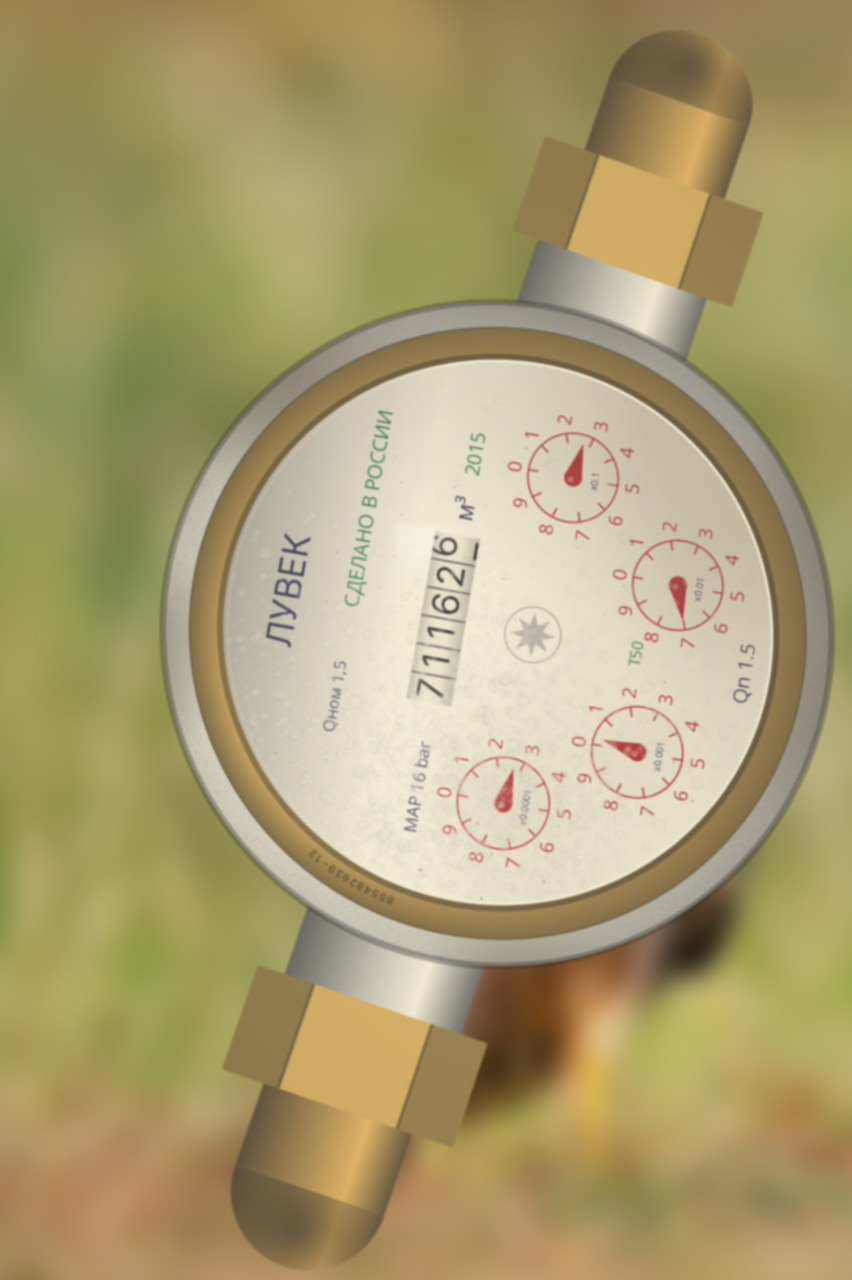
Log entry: m³ 711626.2702
